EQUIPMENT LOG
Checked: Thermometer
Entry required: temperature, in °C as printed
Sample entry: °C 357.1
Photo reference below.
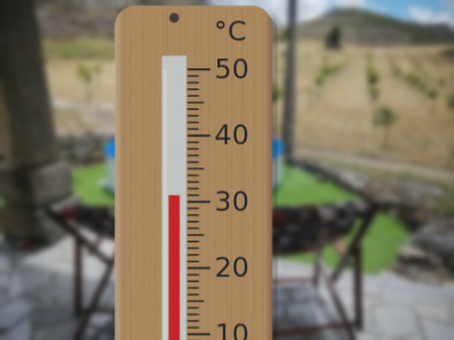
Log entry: °C 31
